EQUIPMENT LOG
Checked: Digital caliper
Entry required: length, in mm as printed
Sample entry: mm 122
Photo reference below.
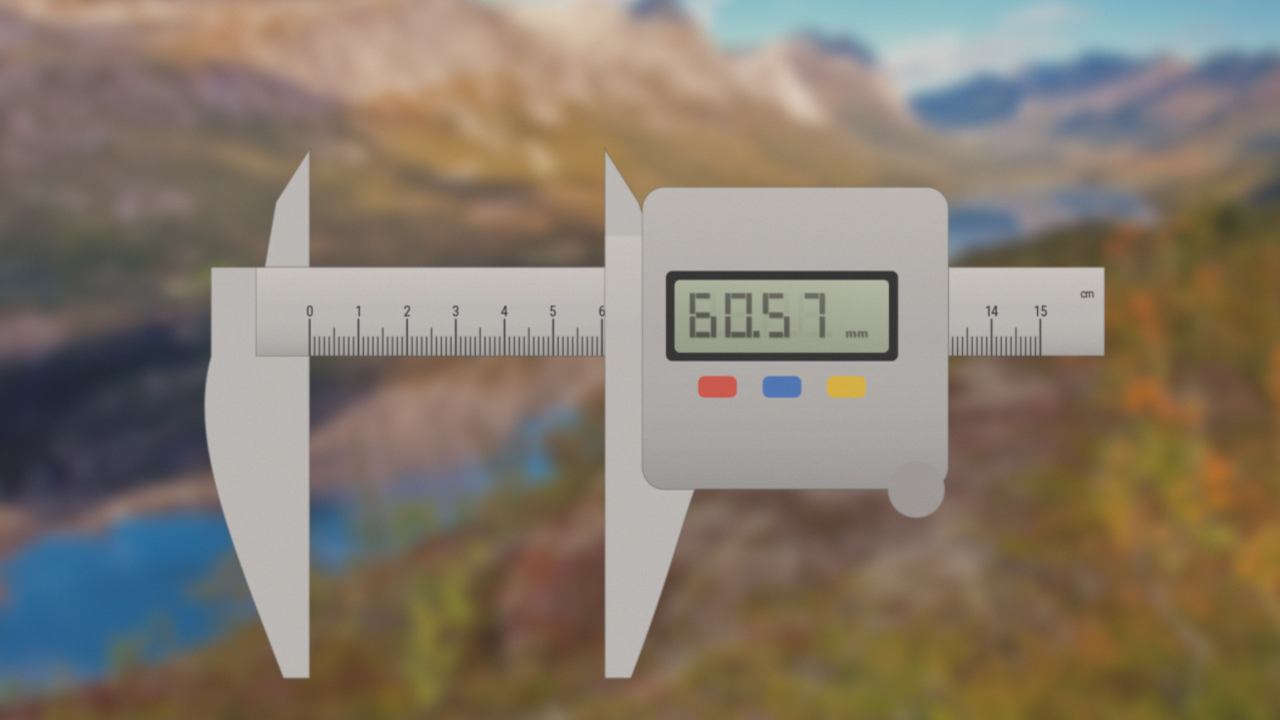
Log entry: mm 60.57
